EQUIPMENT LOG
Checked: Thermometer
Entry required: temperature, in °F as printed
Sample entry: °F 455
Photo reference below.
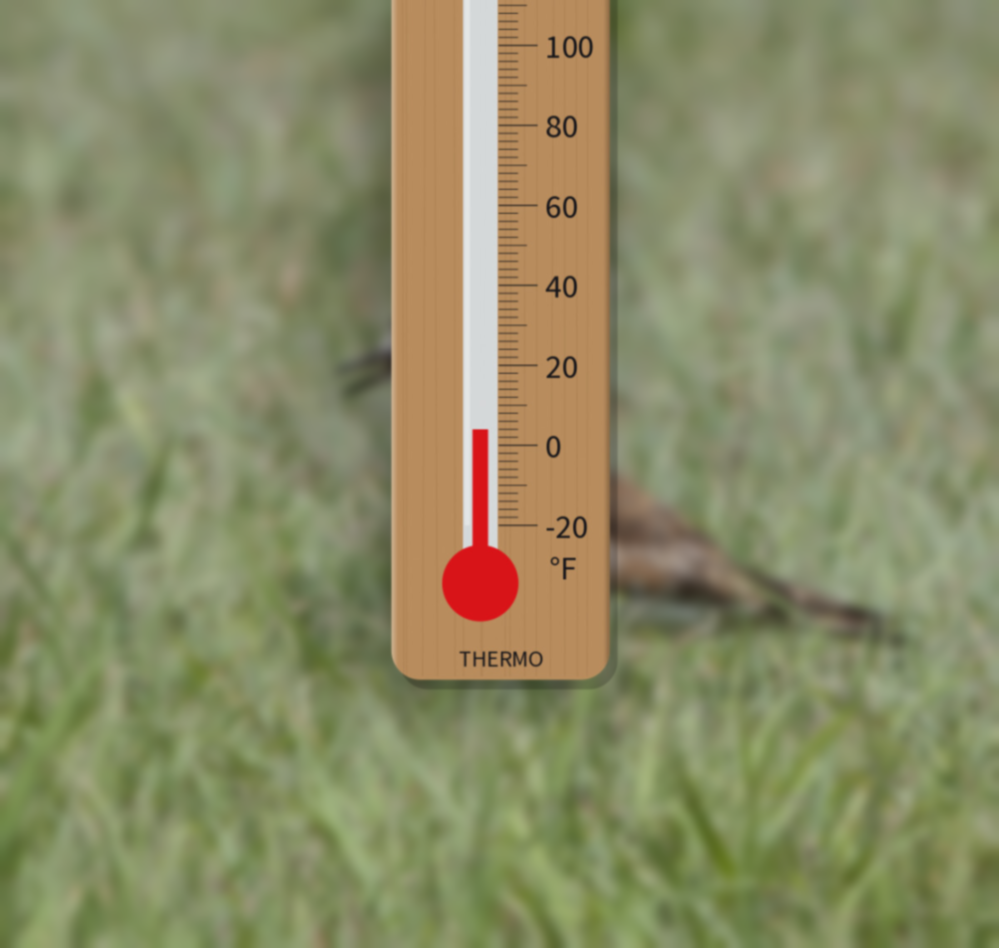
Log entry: °F 4
